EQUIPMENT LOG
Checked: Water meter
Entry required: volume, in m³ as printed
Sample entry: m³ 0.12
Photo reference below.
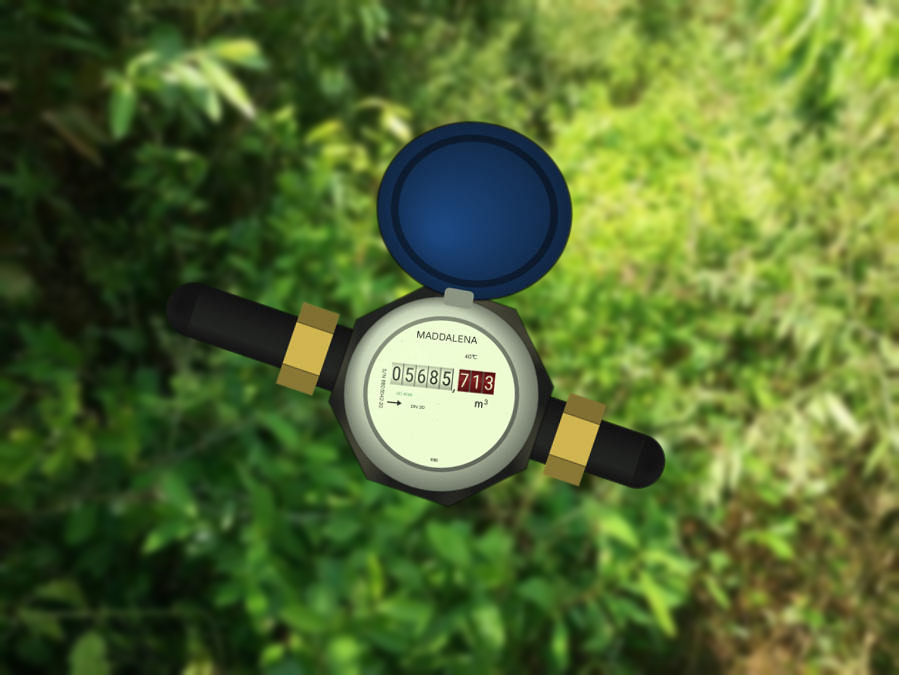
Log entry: m³ 5685.713
